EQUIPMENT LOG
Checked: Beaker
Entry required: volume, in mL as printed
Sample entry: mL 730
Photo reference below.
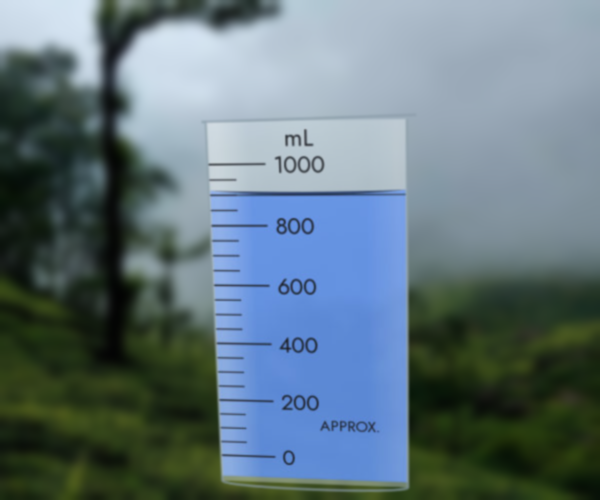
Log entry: mL 900
